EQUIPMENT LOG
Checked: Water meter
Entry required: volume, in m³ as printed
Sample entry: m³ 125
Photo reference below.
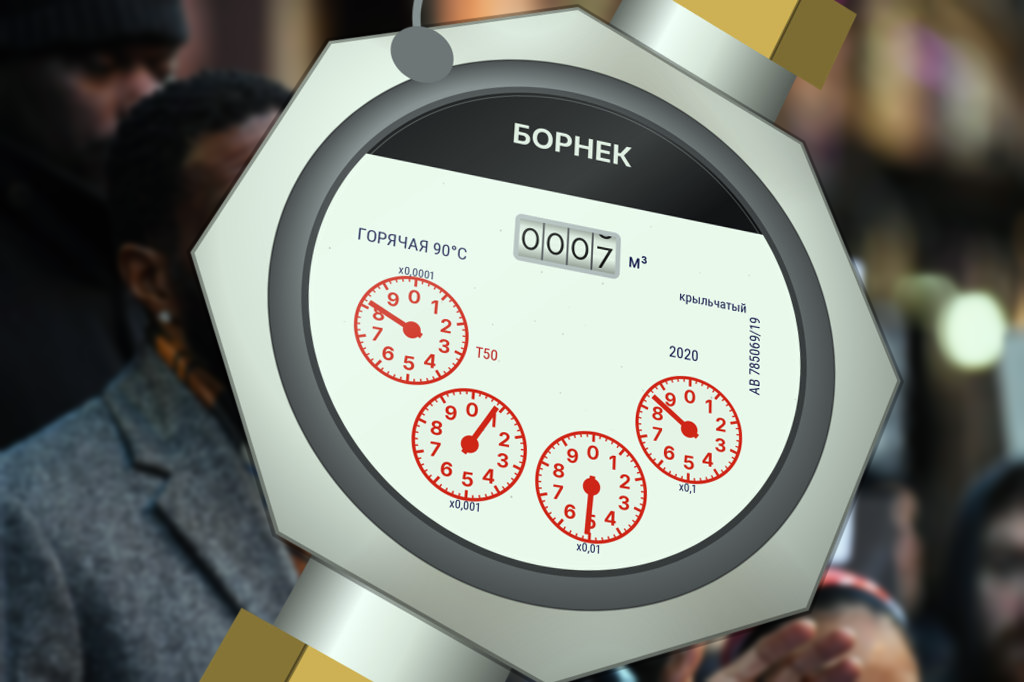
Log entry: m³ 6.8508
